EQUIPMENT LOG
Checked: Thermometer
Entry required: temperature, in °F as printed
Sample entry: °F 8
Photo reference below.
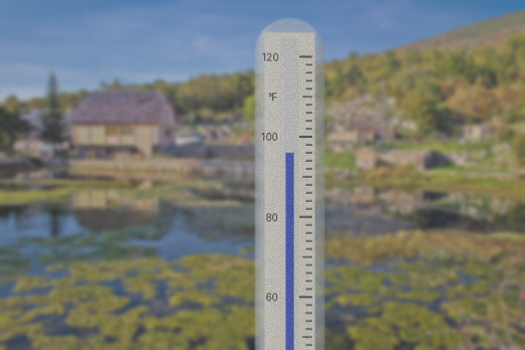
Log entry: °F 96
